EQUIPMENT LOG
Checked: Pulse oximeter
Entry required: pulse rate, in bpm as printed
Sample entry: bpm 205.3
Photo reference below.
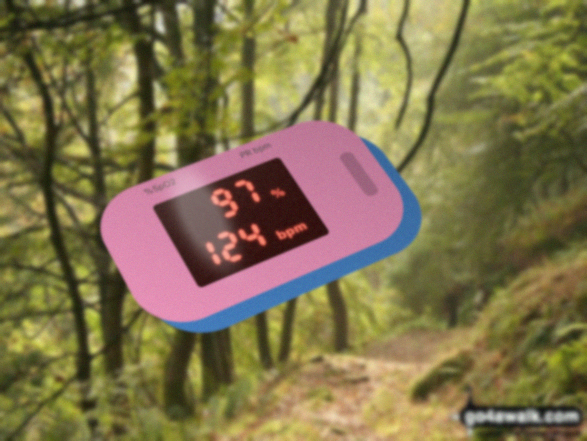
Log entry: bpm 124
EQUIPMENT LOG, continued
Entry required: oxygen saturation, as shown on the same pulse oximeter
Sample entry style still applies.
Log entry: % 97
